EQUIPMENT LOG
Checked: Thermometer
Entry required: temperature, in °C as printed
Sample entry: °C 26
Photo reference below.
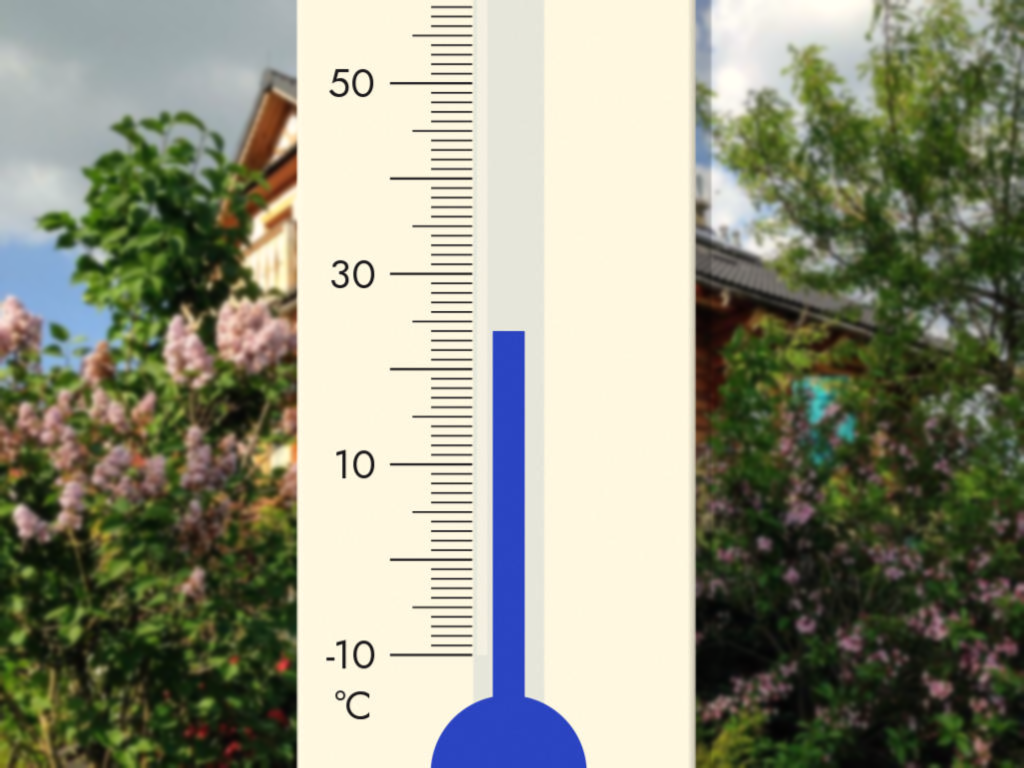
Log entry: °C 24
